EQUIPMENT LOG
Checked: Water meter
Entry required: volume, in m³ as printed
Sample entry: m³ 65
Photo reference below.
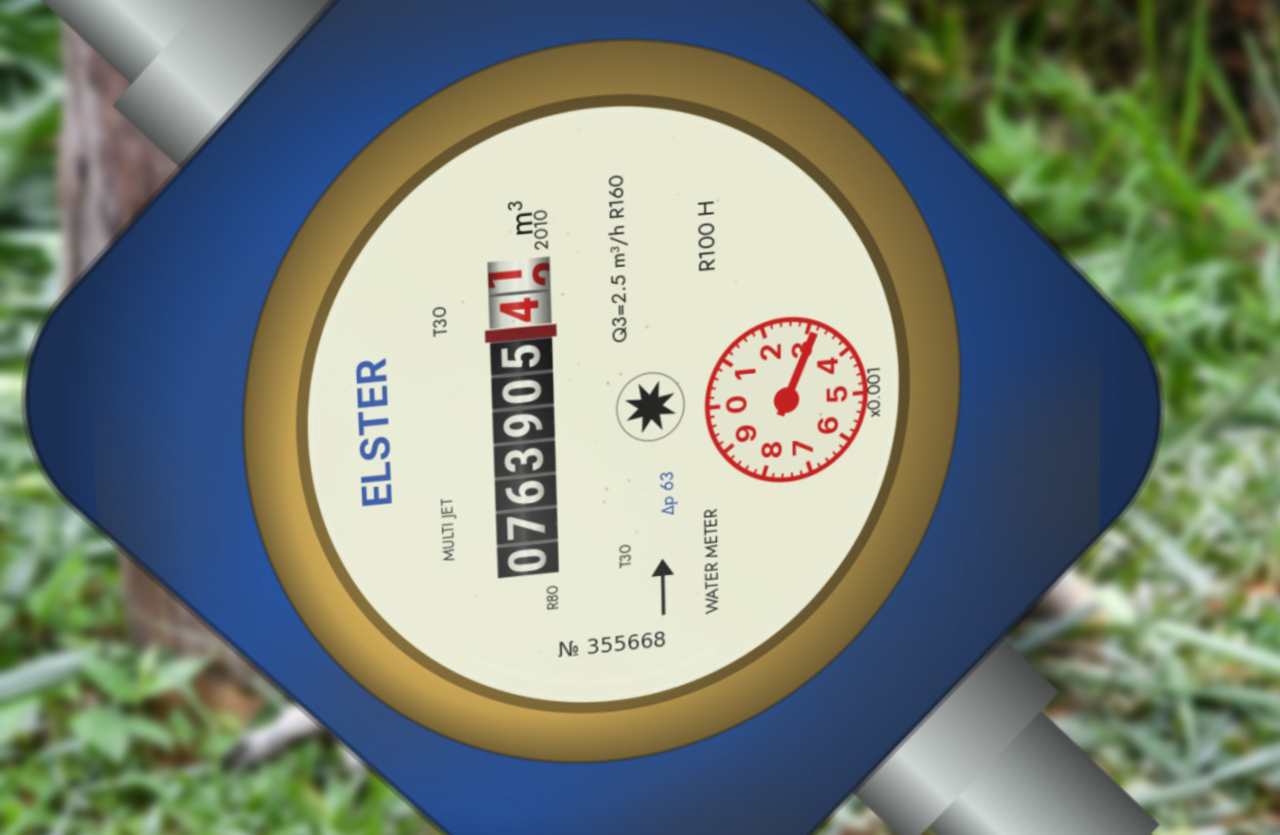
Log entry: m³ 763905.413
